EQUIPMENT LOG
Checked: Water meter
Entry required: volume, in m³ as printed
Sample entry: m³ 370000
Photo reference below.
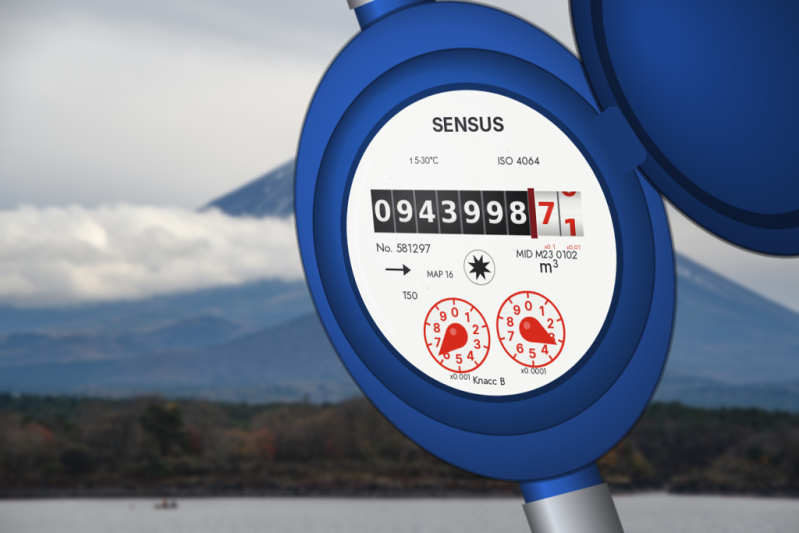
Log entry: m³ 943998.7063
